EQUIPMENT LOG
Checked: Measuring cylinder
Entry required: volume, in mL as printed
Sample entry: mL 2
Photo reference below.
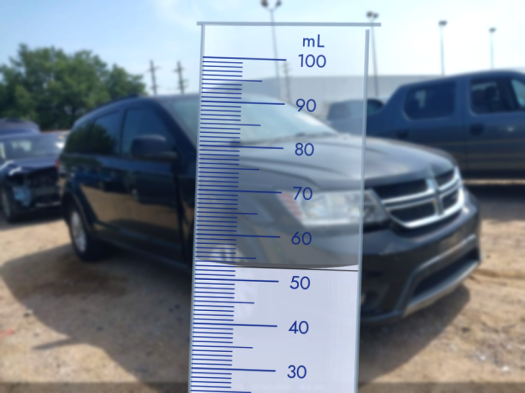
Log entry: mL 53
